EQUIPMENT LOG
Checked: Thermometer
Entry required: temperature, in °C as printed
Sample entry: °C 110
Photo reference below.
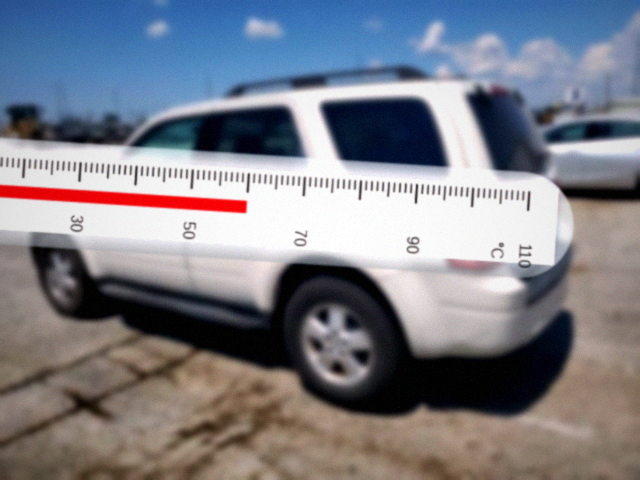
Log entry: °C 60
